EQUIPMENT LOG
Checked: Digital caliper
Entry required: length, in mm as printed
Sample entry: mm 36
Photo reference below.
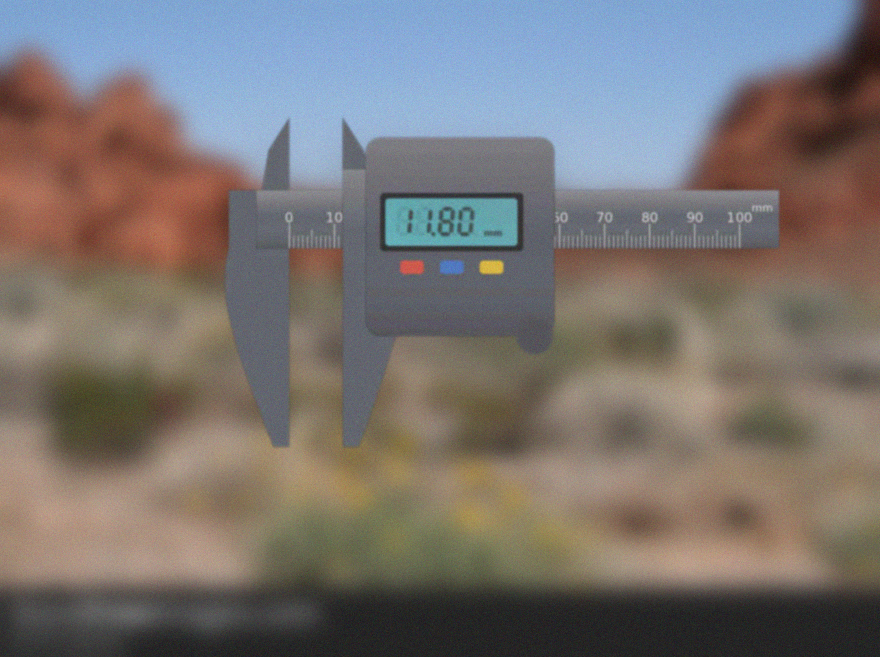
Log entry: mm 11.80
